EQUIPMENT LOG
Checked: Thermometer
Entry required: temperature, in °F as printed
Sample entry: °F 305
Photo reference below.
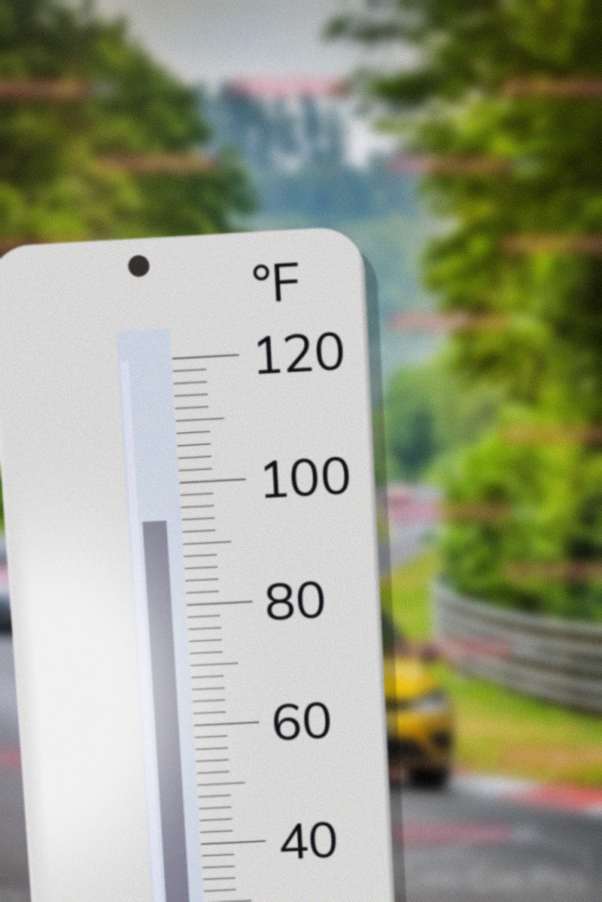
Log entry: °F 94
